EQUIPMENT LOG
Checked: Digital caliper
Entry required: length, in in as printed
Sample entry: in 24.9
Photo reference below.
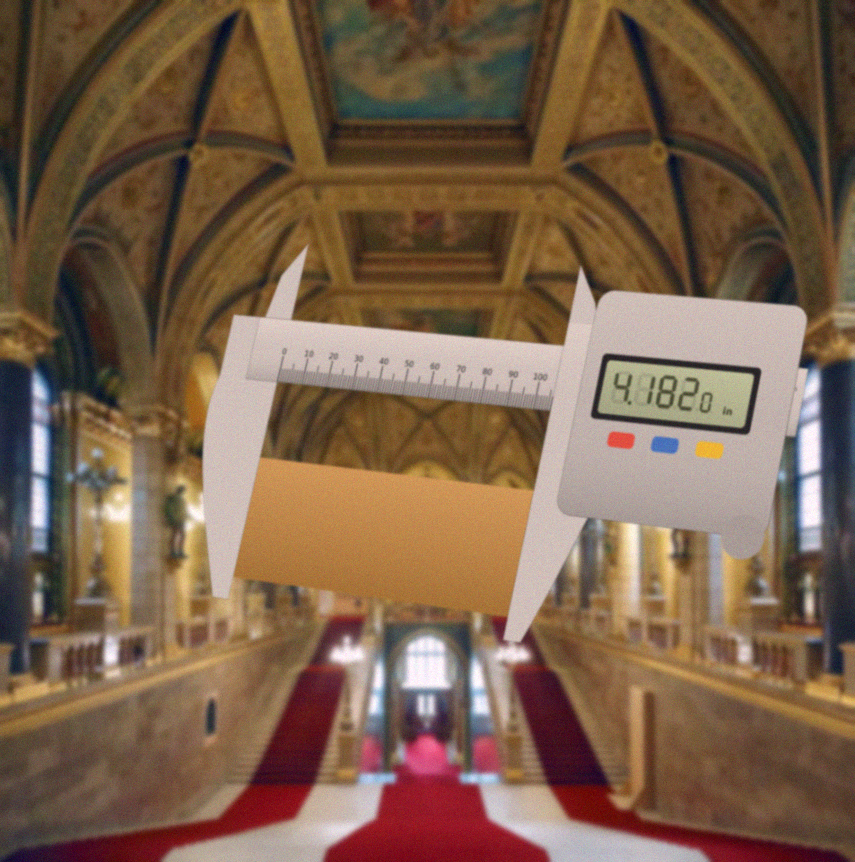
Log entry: in 4.1820
